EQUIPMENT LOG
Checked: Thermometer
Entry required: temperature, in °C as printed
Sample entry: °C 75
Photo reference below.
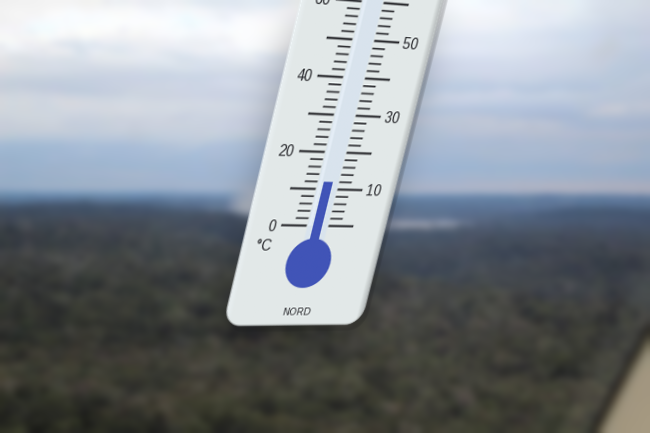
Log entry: °C 12
